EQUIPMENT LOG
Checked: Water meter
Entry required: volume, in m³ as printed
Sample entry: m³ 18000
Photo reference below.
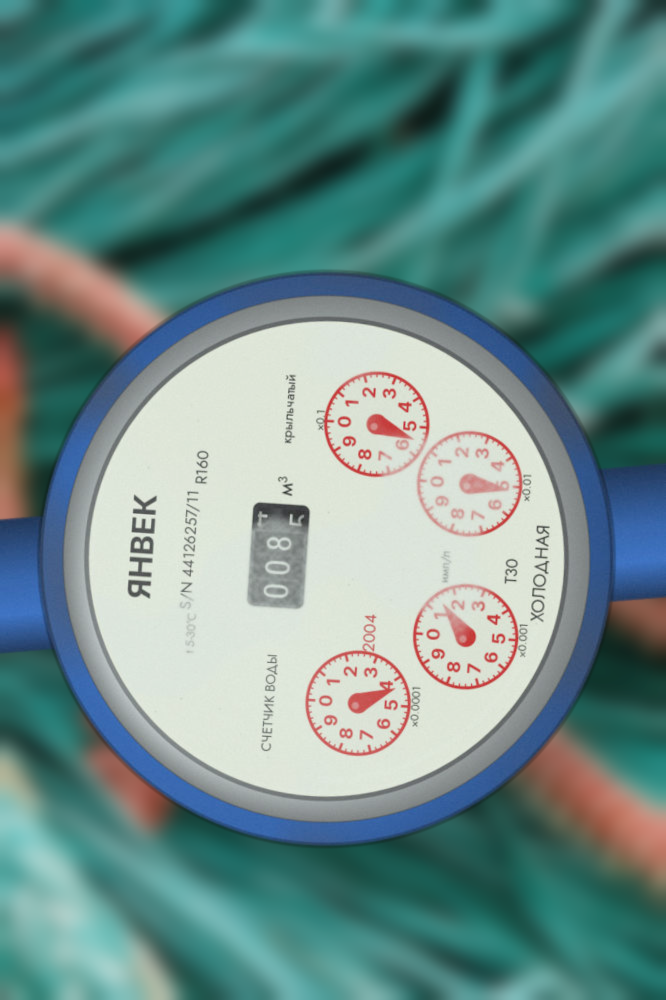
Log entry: m³ 84.5514
